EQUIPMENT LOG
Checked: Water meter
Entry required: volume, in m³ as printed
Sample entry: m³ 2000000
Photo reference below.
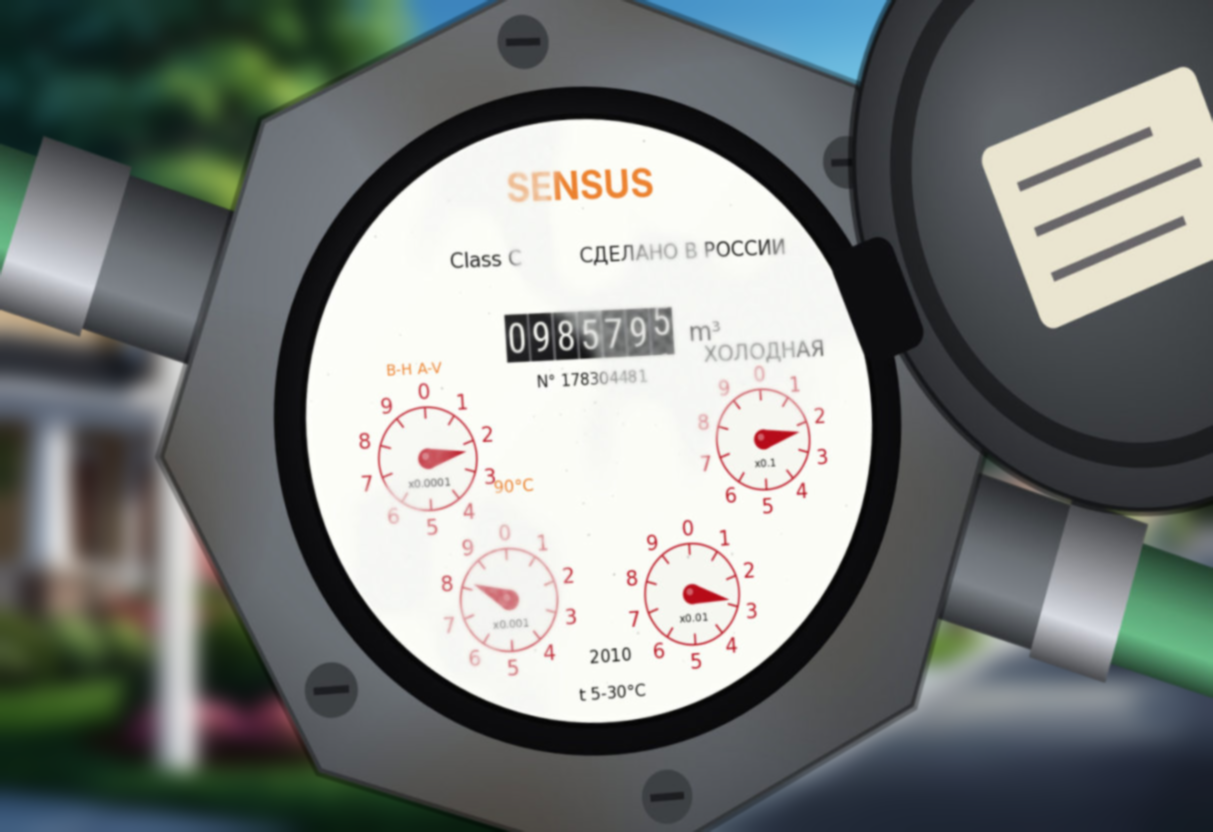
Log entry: m³ 985795.2282
